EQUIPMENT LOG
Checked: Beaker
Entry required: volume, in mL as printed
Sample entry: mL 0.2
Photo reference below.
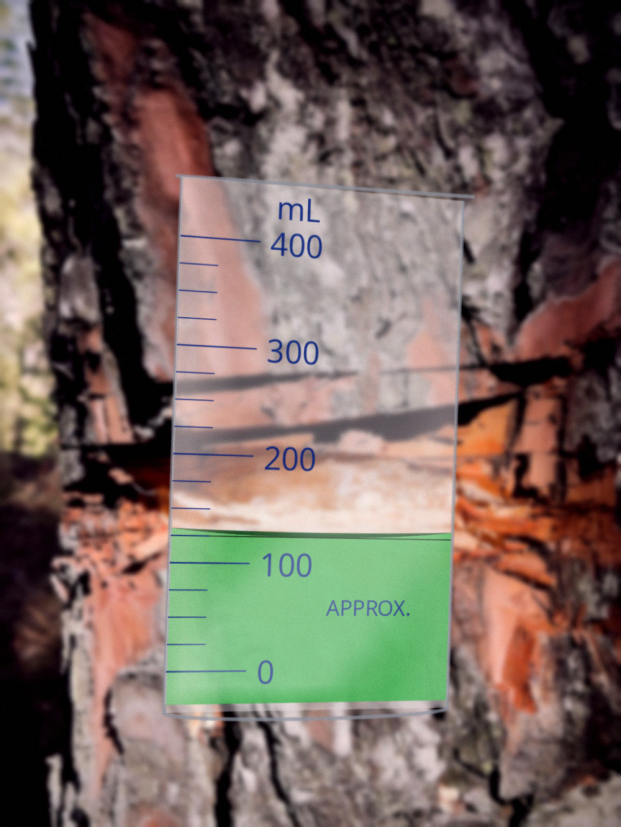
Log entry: mL 125
